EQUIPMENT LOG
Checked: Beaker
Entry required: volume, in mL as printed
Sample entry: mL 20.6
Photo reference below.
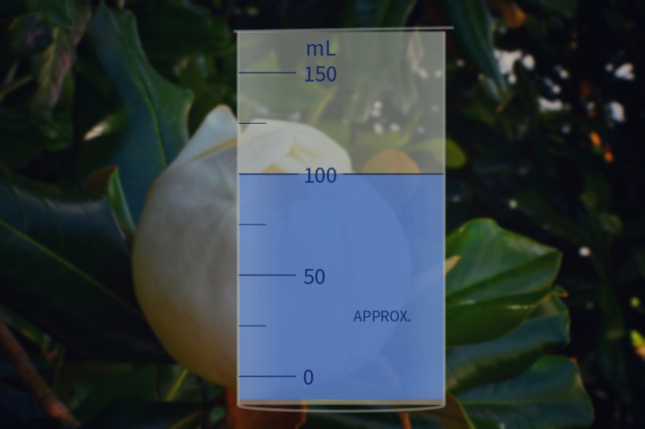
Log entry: mL 100
